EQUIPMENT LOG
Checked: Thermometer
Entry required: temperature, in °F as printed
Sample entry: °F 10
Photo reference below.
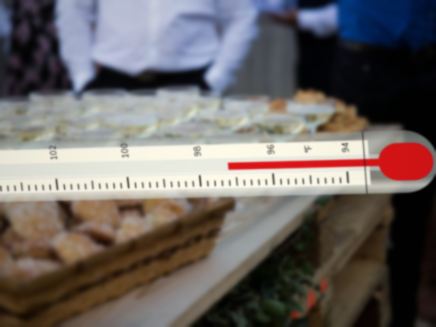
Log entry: °F 97.2
